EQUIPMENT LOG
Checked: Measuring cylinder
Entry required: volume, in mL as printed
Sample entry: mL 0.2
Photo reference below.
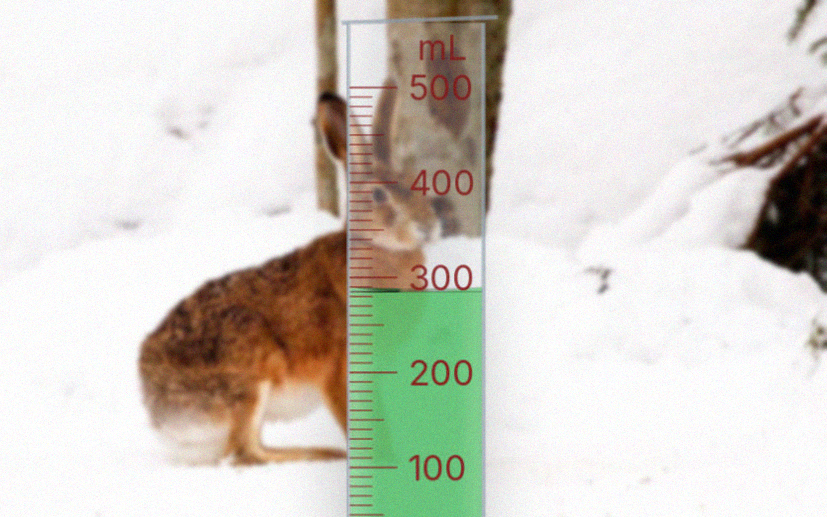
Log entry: mL 285
